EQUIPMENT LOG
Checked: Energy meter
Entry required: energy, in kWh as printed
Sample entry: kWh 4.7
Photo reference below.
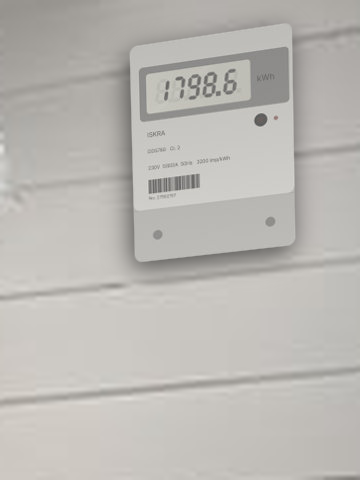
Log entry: kWh 1798.6
